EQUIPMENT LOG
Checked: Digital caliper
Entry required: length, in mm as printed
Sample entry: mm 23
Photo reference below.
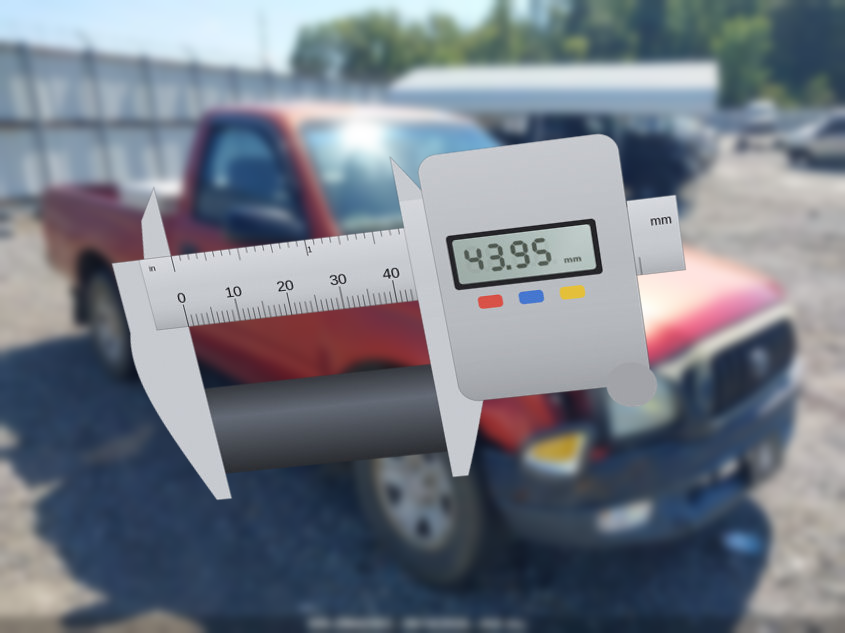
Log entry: mm 43.95
